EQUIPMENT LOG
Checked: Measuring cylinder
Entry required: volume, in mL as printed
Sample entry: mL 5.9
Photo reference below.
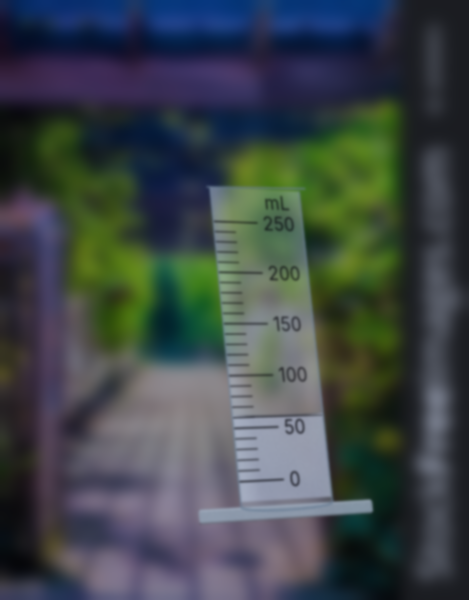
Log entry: mL 60
